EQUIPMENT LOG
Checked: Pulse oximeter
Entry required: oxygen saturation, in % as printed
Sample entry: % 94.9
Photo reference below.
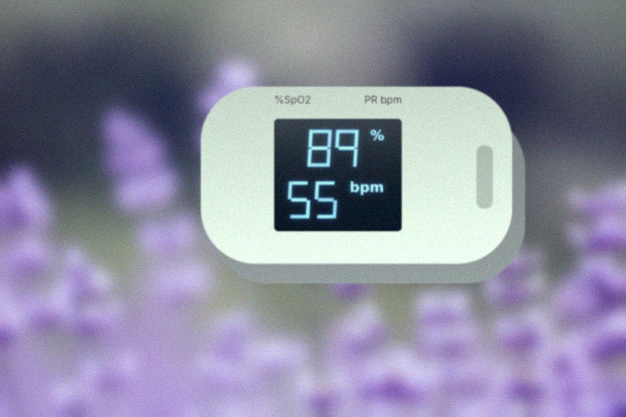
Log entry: % 89
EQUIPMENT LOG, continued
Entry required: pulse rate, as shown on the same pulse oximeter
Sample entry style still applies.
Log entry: bpm 55
